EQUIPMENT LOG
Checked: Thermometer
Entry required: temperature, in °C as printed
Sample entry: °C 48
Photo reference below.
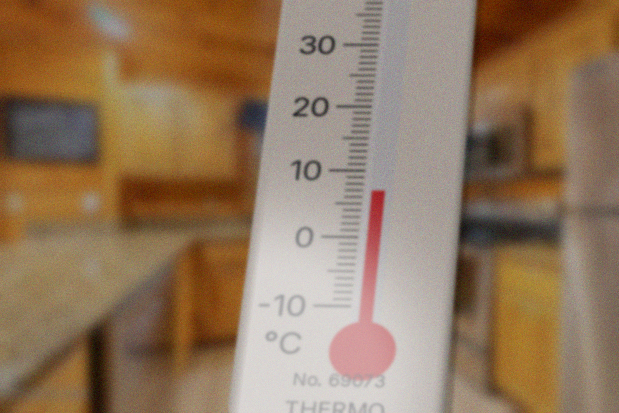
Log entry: °C 7
